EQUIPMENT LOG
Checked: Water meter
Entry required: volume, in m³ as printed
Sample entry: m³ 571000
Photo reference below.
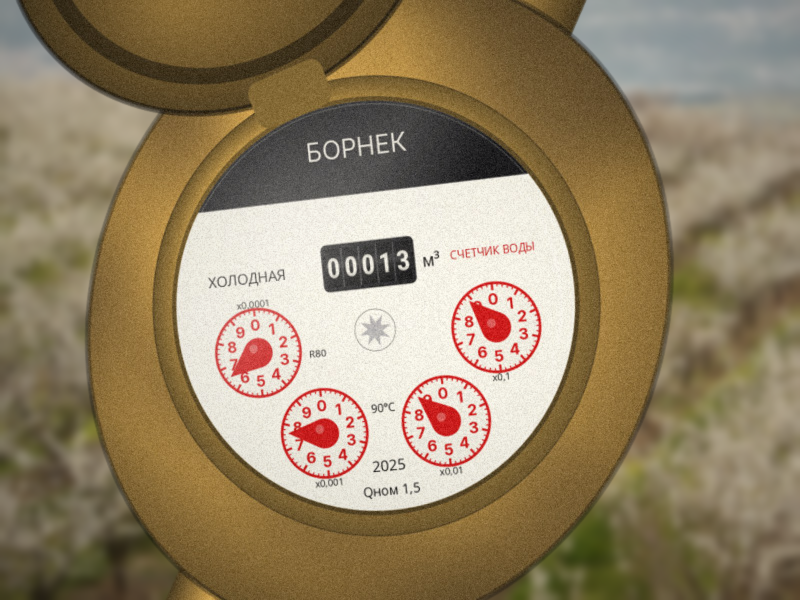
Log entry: m³ 13.8876
